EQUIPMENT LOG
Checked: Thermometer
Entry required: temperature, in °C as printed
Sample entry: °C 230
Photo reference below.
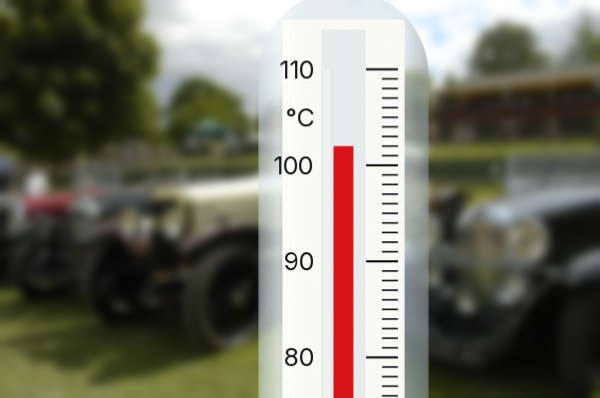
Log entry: °C 102
